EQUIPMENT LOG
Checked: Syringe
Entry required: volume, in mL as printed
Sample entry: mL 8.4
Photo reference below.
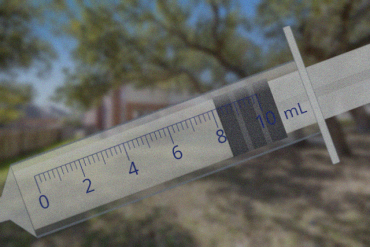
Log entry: mL 8.2
